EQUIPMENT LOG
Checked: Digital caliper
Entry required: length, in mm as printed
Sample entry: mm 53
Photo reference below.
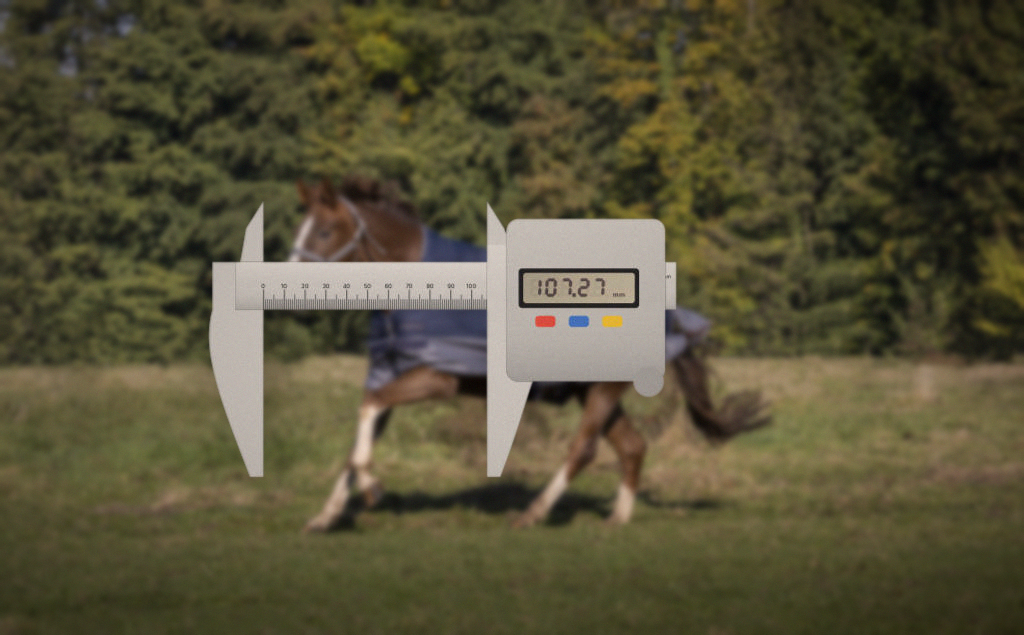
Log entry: mm 107.27
